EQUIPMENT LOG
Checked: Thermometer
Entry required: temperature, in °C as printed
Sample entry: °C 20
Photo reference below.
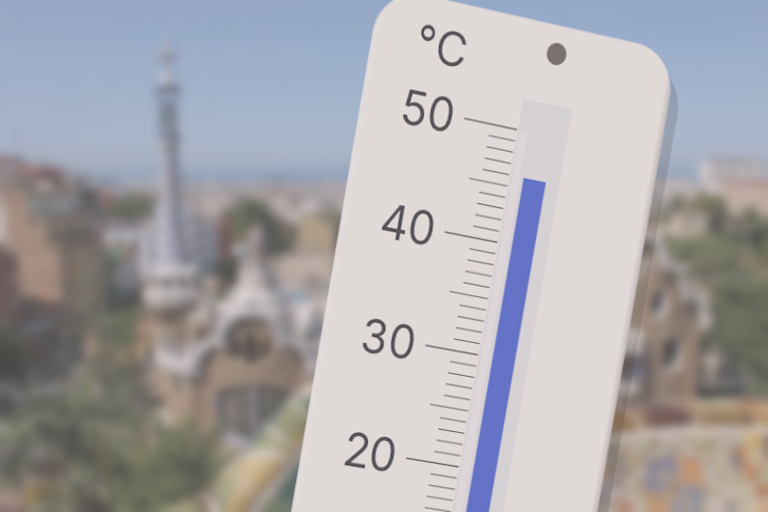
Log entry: °C 46
